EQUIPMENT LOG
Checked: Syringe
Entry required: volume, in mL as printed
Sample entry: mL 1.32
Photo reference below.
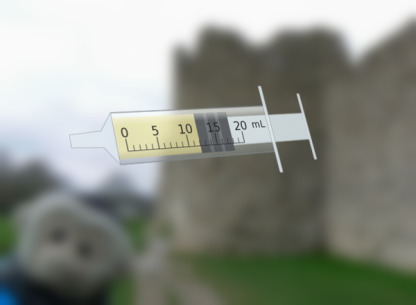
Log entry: mL 12
